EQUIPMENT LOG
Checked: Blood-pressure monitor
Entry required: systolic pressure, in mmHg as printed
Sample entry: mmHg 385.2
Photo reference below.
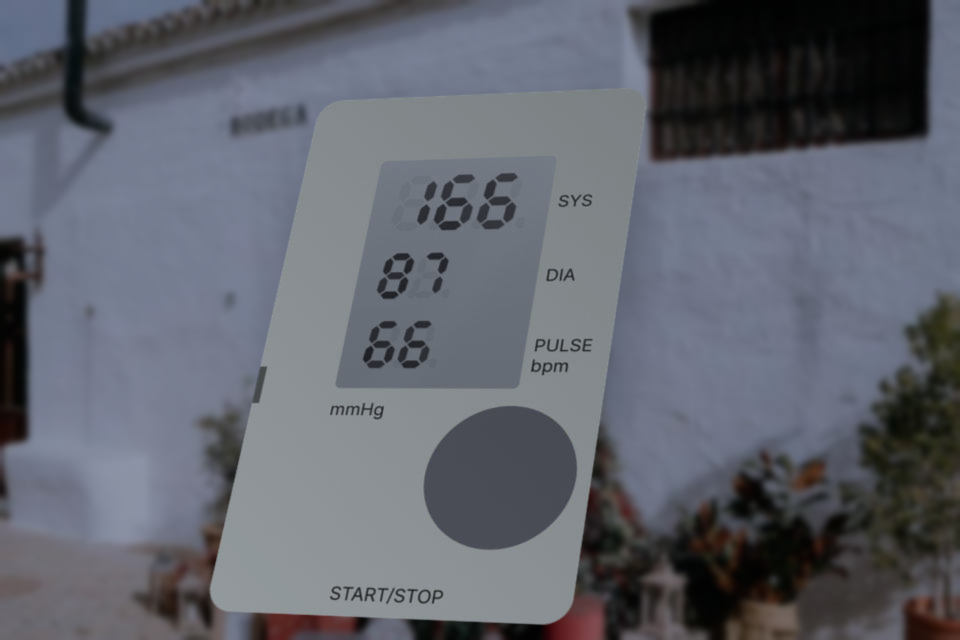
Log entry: mmHg 166
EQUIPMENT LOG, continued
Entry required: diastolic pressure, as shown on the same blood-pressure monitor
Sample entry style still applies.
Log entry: mmHg 87
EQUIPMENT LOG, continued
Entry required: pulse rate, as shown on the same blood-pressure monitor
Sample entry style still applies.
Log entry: bpm 66
